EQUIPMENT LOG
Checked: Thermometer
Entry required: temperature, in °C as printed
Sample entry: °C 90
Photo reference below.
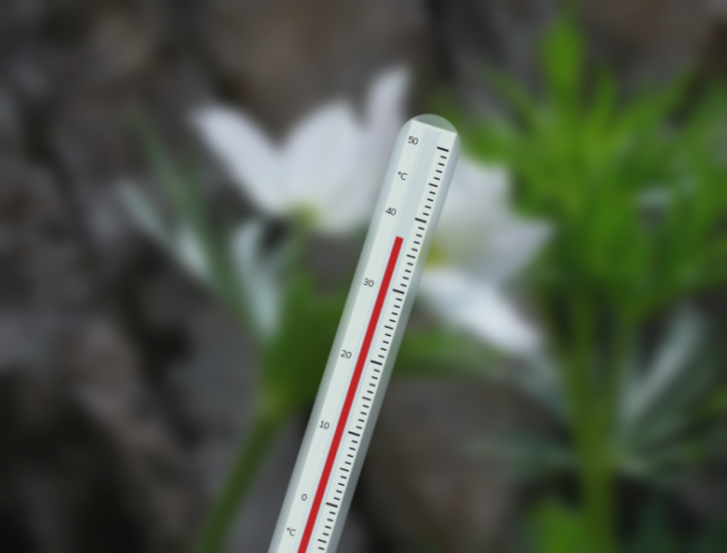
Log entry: °C 37
